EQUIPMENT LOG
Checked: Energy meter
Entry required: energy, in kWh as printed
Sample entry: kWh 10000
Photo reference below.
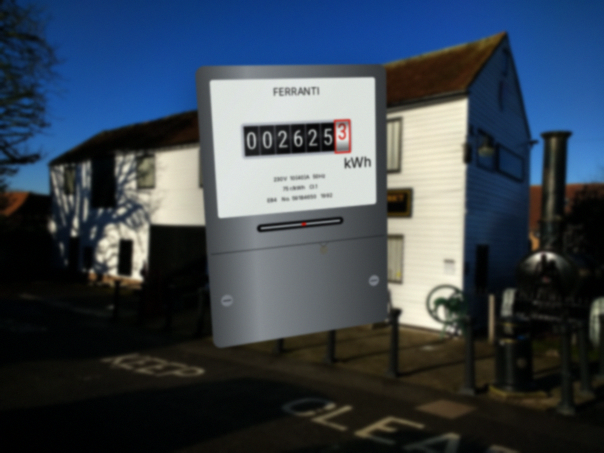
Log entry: kWh 2625.3
